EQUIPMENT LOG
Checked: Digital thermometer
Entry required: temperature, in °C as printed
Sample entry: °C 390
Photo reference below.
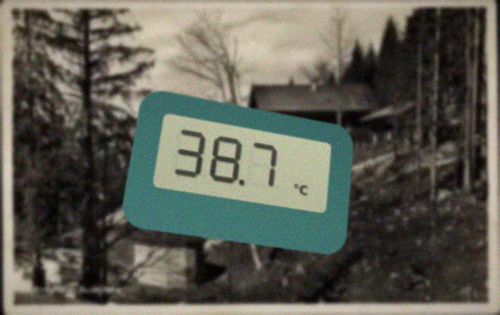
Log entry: °C 38.7
